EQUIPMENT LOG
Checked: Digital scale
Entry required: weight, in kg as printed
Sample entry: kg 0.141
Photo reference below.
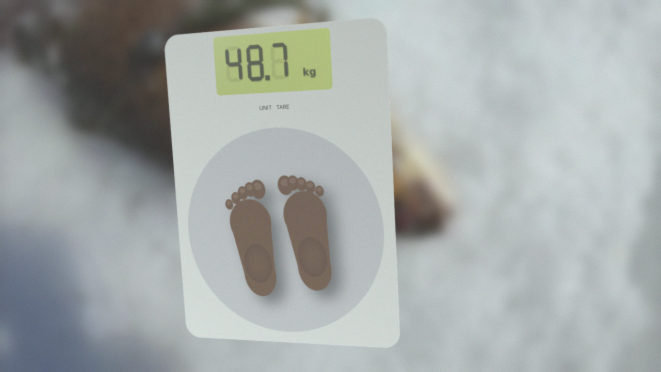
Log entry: kg 48.7
